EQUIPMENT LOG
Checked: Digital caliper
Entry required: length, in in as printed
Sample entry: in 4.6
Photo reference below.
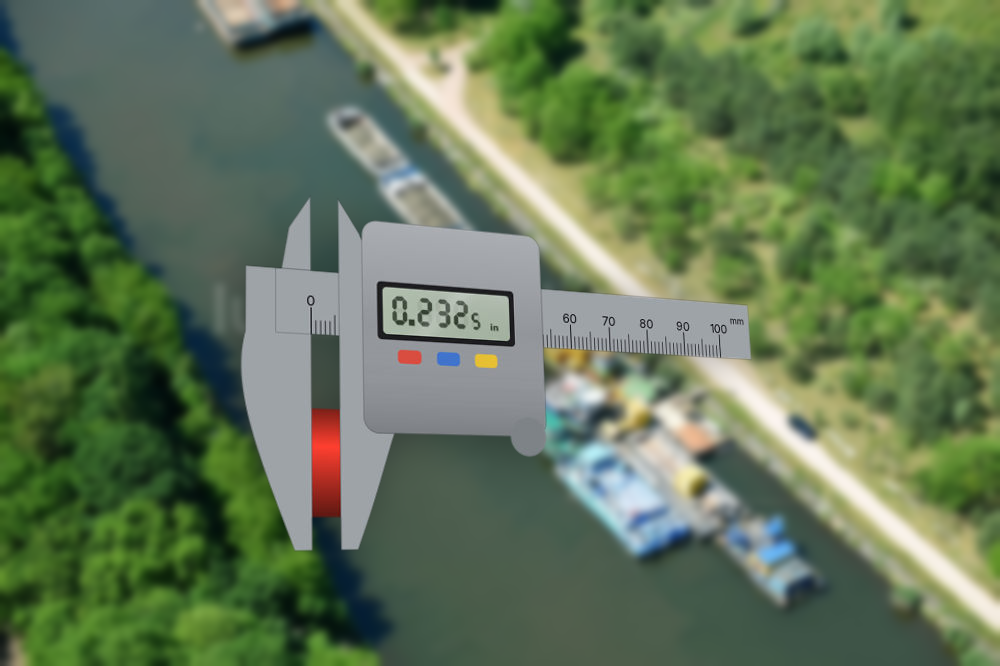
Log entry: in 0.2325
